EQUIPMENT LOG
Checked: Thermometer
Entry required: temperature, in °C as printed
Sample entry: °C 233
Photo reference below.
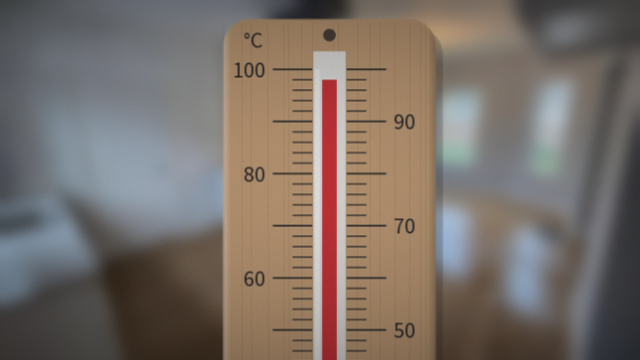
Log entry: °C 98
